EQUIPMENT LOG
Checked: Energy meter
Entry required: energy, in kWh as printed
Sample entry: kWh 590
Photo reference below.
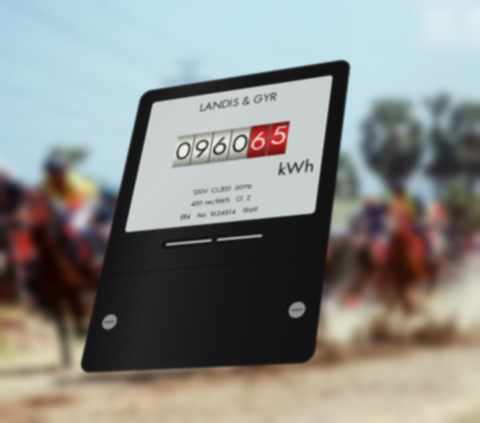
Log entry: kWh 960.65
